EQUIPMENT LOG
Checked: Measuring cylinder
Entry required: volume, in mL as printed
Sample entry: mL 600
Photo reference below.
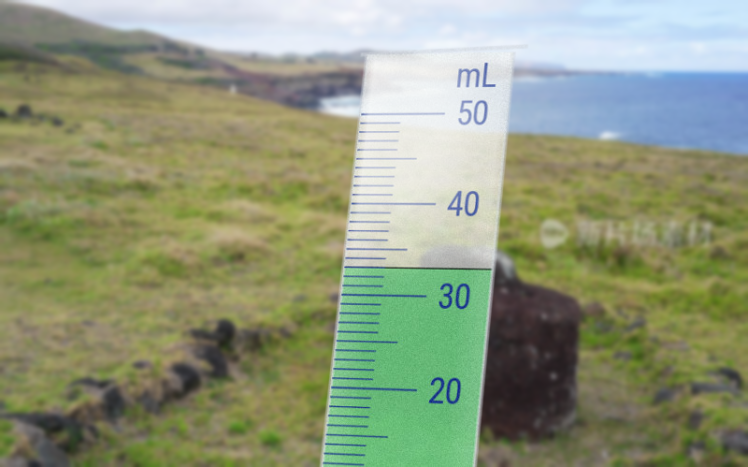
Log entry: mL 33
